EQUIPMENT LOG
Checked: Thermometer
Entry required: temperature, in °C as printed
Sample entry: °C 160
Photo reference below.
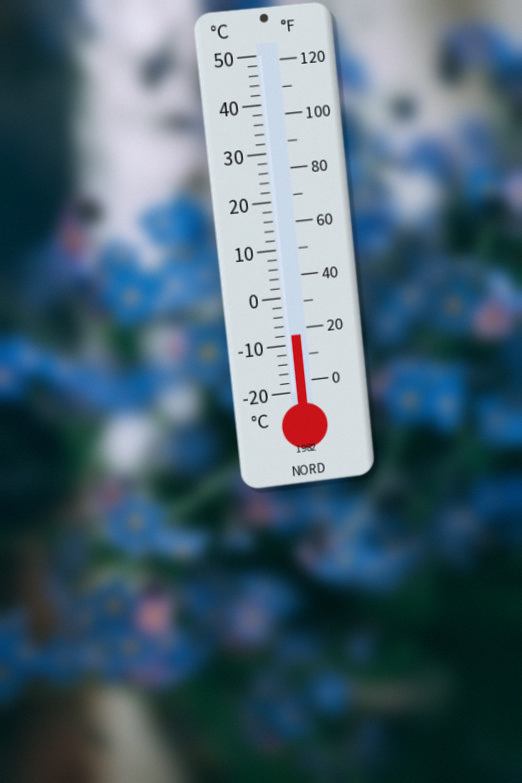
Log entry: °C -8
